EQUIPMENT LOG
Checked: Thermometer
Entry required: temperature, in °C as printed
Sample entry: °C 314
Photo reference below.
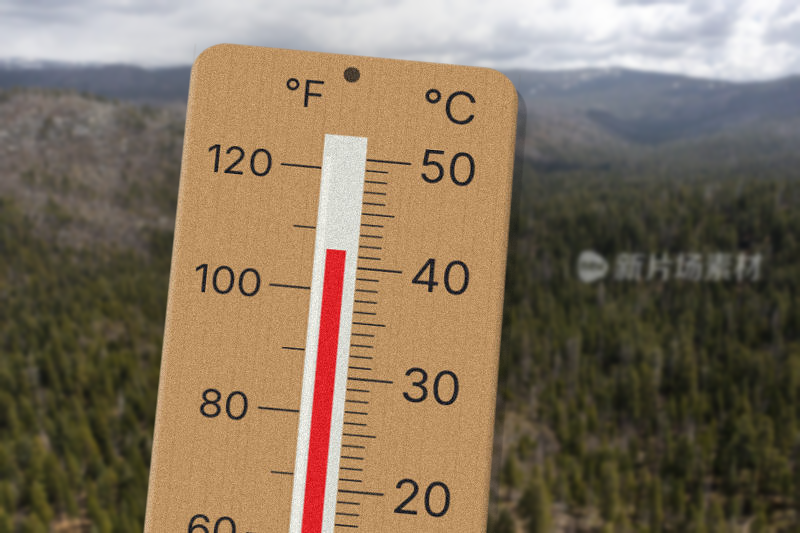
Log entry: °C 41.5
